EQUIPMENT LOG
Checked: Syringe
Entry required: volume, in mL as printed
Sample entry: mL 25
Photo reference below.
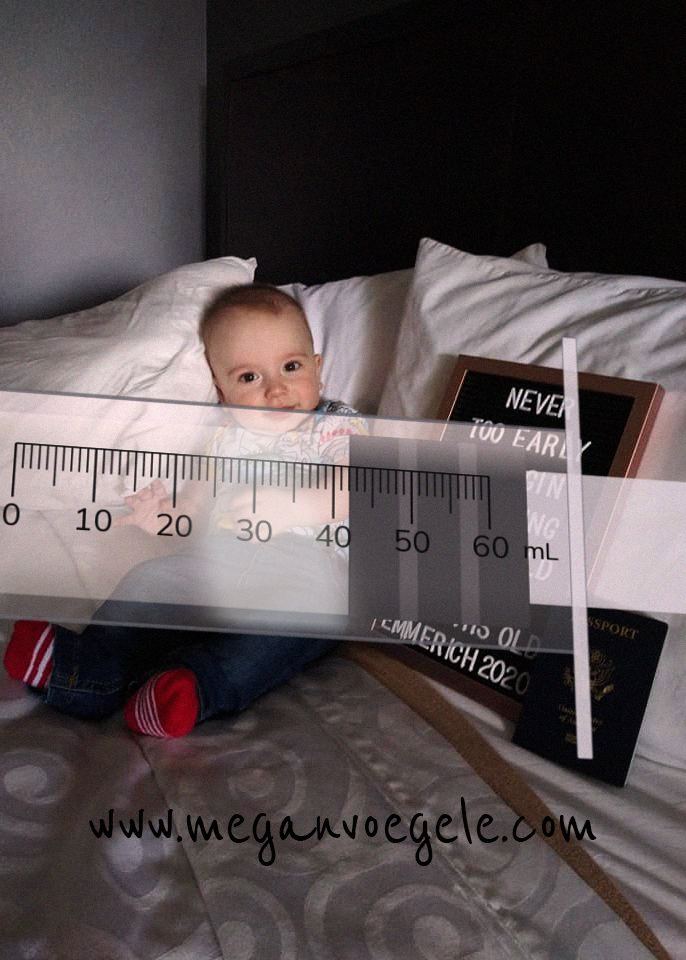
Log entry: mL 42
